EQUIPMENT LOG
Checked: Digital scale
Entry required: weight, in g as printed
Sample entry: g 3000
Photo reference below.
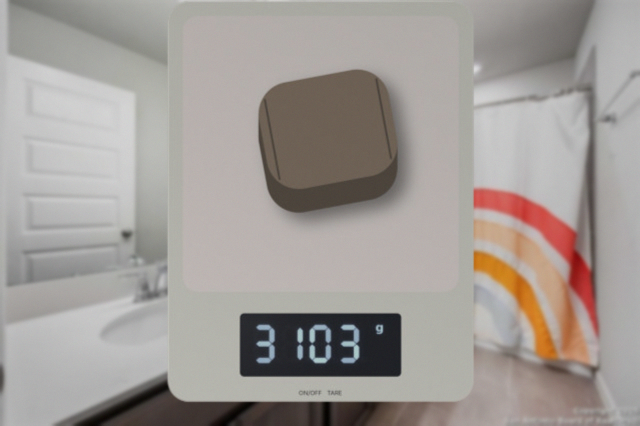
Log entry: g 3103
